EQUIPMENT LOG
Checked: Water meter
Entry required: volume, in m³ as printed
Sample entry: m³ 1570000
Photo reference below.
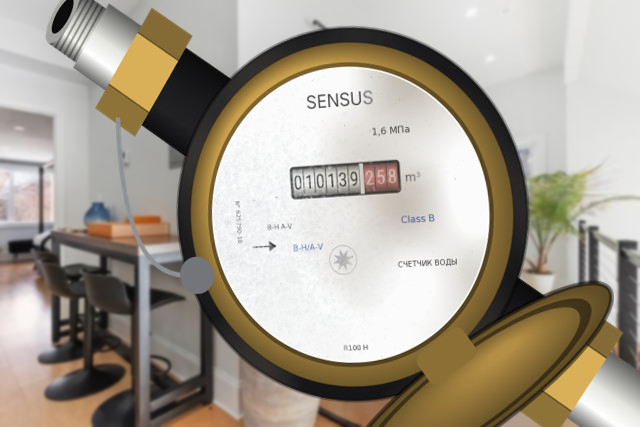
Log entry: m³ 10139.258
